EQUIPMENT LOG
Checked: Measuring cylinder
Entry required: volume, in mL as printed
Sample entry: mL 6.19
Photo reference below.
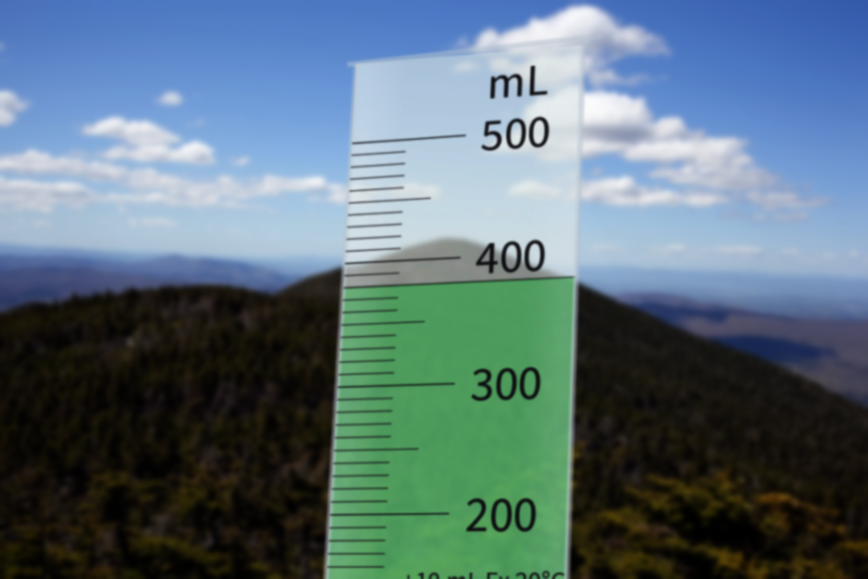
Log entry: mL 380
